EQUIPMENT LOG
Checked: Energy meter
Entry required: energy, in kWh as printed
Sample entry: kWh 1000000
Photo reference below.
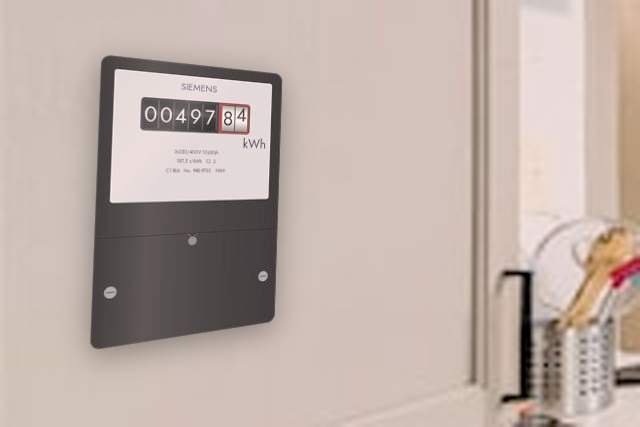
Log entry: kWh 497.84
